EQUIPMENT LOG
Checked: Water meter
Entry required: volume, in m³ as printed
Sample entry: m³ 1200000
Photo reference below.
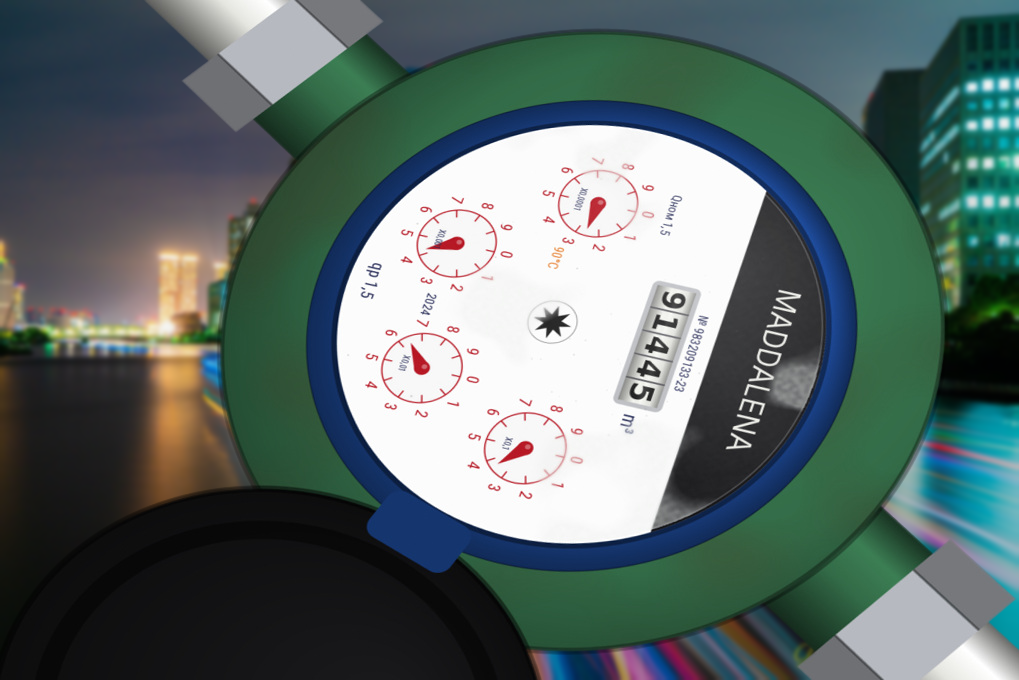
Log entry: m³ 91445.3642
